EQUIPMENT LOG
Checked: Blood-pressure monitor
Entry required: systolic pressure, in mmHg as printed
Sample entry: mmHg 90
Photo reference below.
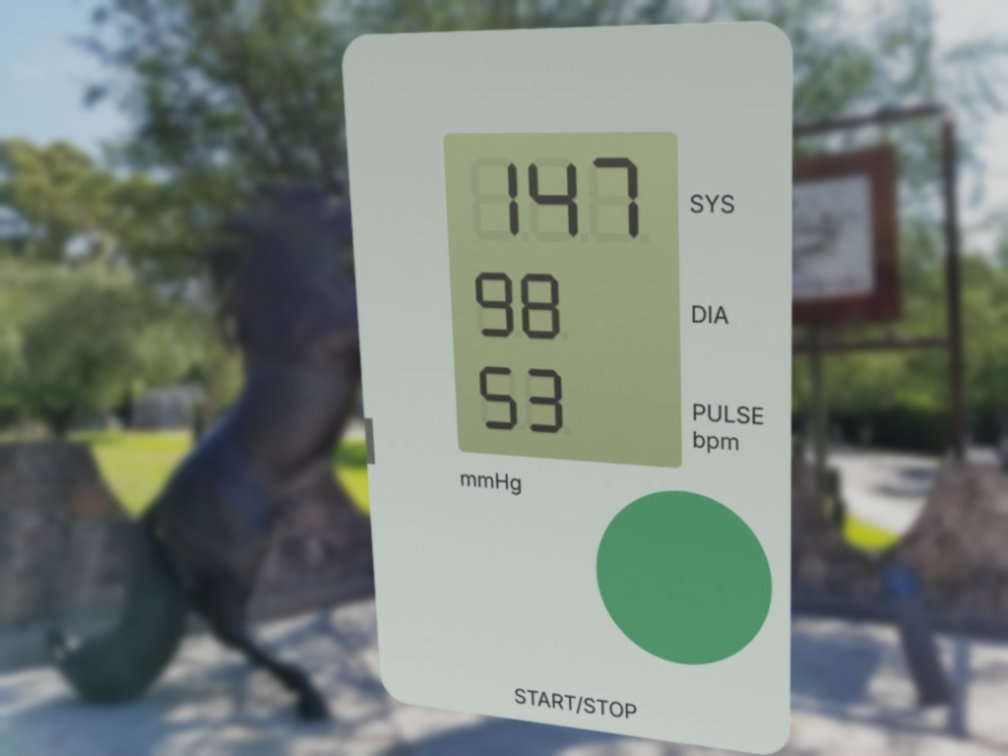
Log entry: mmHg 147
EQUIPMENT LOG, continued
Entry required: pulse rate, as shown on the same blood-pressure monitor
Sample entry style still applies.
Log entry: bpm 53
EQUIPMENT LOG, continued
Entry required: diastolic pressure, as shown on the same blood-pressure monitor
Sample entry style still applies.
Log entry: mmHg 98
